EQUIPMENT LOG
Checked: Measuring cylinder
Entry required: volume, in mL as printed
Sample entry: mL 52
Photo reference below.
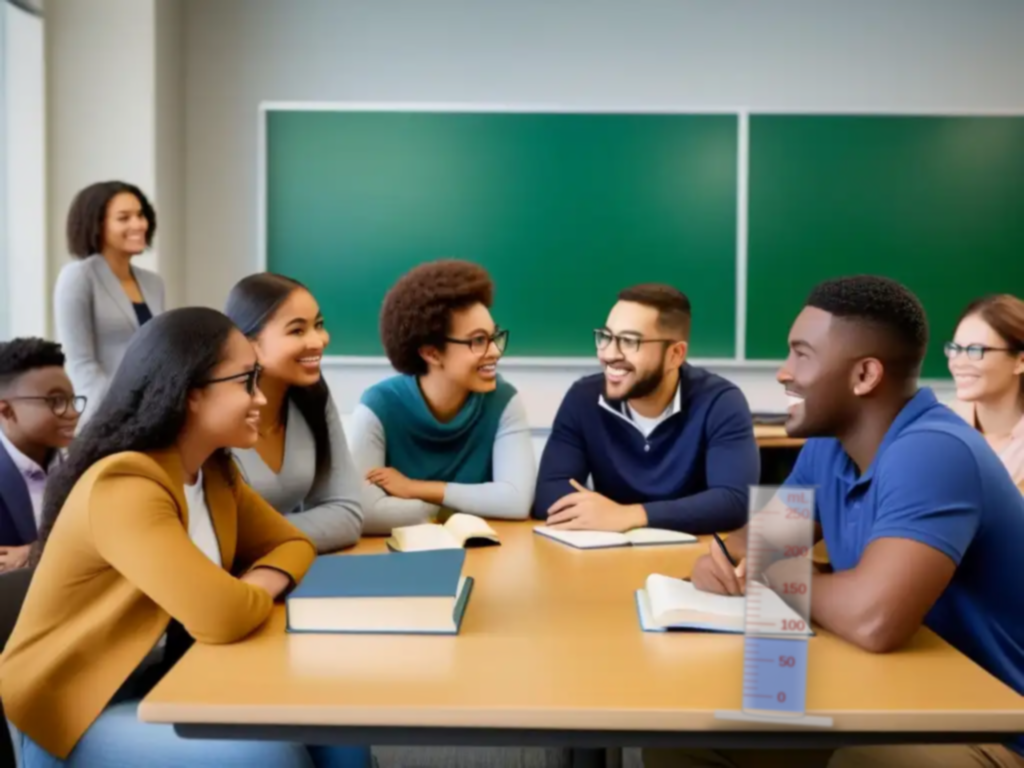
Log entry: mL 80
